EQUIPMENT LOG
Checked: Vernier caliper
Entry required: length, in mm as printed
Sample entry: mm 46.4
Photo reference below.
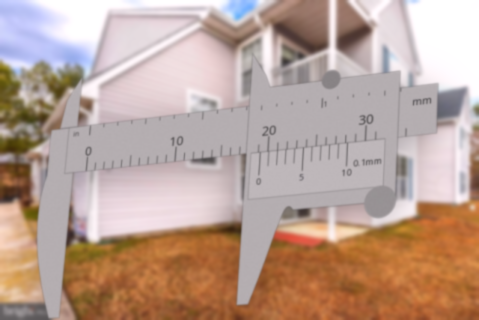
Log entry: mm 19.2
